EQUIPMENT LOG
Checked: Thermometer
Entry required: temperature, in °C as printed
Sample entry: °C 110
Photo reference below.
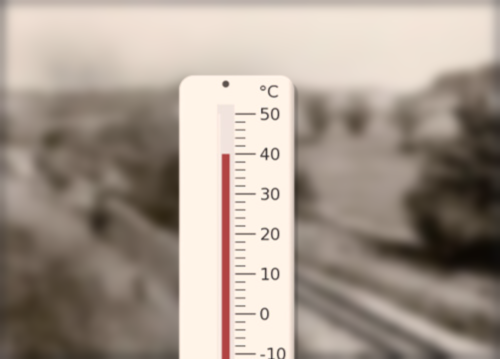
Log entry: °C 40
